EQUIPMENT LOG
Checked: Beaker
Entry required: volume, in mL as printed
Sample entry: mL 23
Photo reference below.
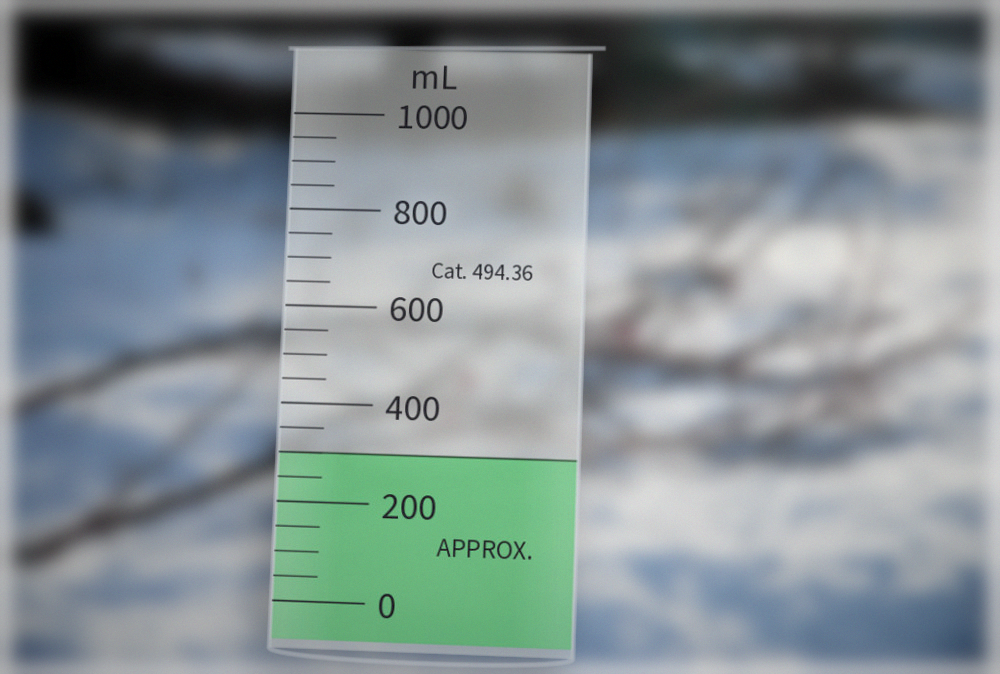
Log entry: mL 300
